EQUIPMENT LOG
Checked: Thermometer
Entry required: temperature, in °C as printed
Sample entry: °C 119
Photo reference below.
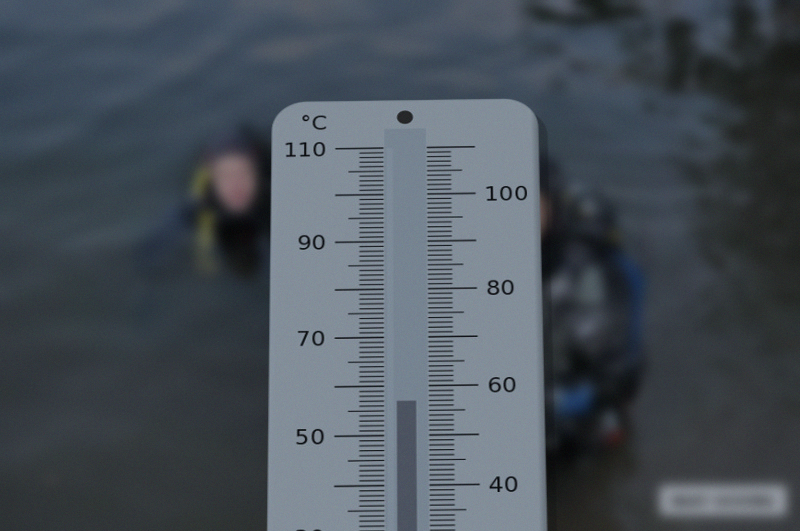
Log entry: °C 57
